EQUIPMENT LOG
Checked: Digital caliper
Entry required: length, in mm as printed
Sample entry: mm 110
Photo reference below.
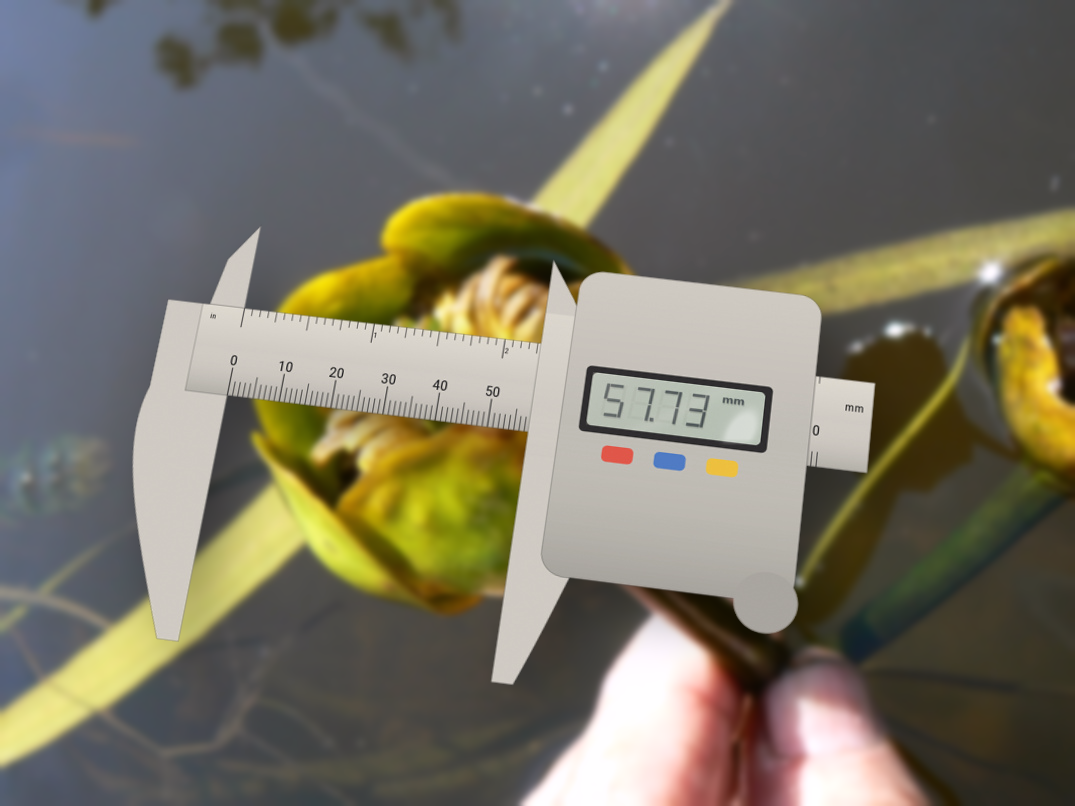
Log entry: mm 57.73
